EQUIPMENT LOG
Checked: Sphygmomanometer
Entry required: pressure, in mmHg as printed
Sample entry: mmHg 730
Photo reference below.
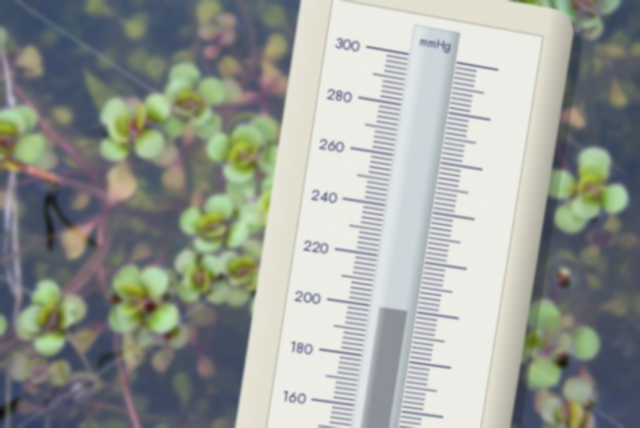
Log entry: mmHg 200
